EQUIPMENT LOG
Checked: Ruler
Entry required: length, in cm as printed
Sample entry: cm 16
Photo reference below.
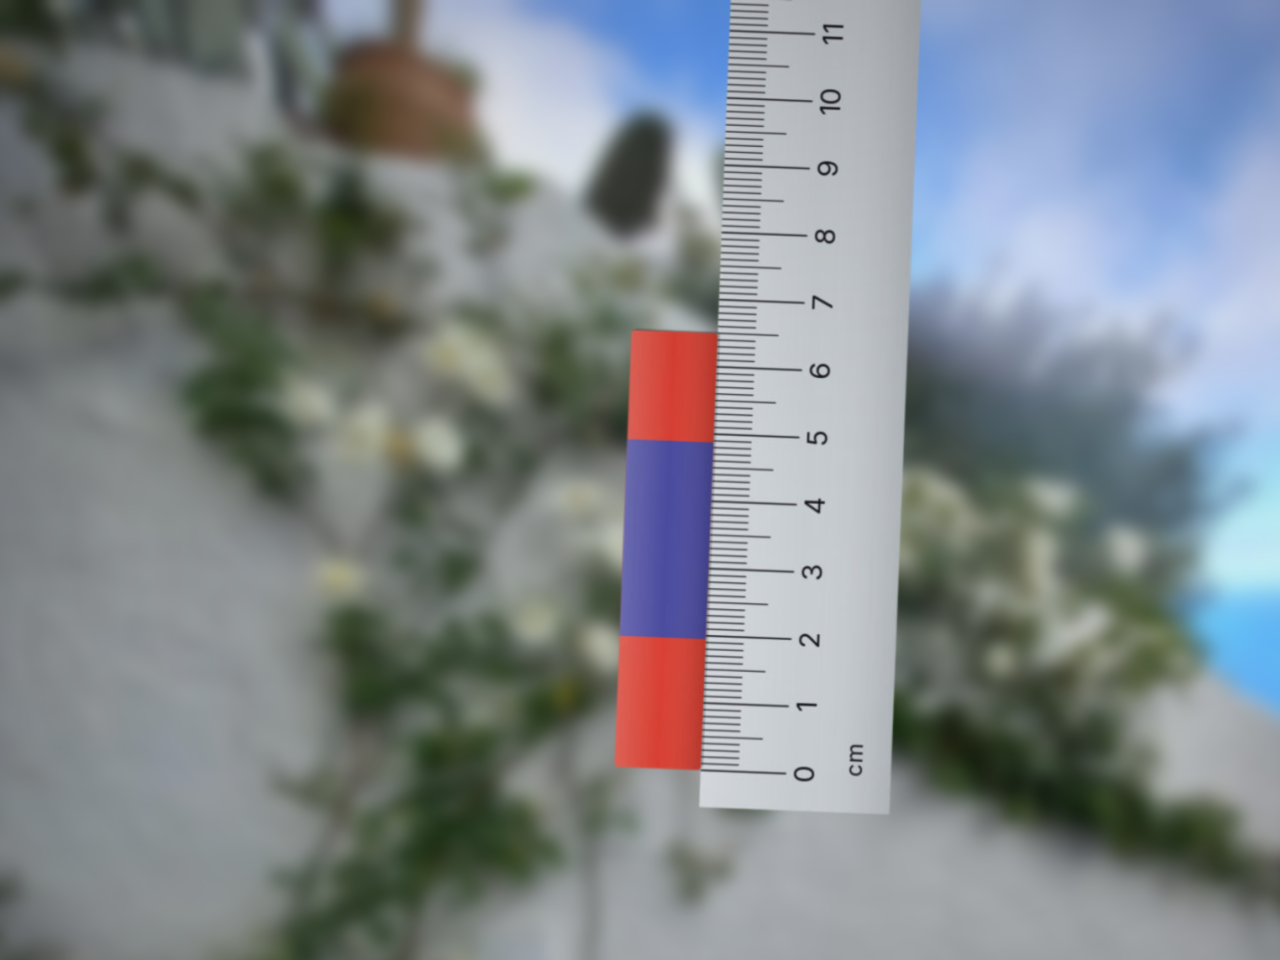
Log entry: cm 6.5
